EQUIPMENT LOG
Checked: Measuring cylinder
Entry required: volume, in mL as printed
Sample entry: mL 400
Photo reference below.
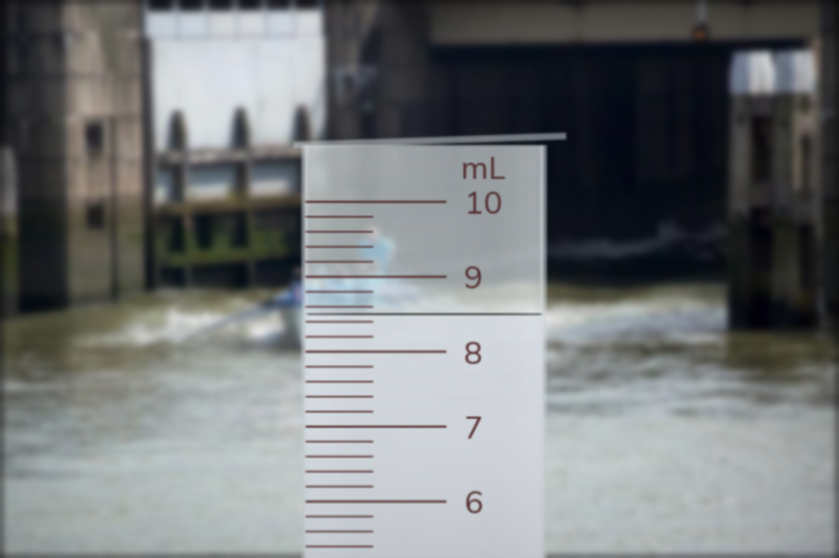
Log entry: mL 8.5
